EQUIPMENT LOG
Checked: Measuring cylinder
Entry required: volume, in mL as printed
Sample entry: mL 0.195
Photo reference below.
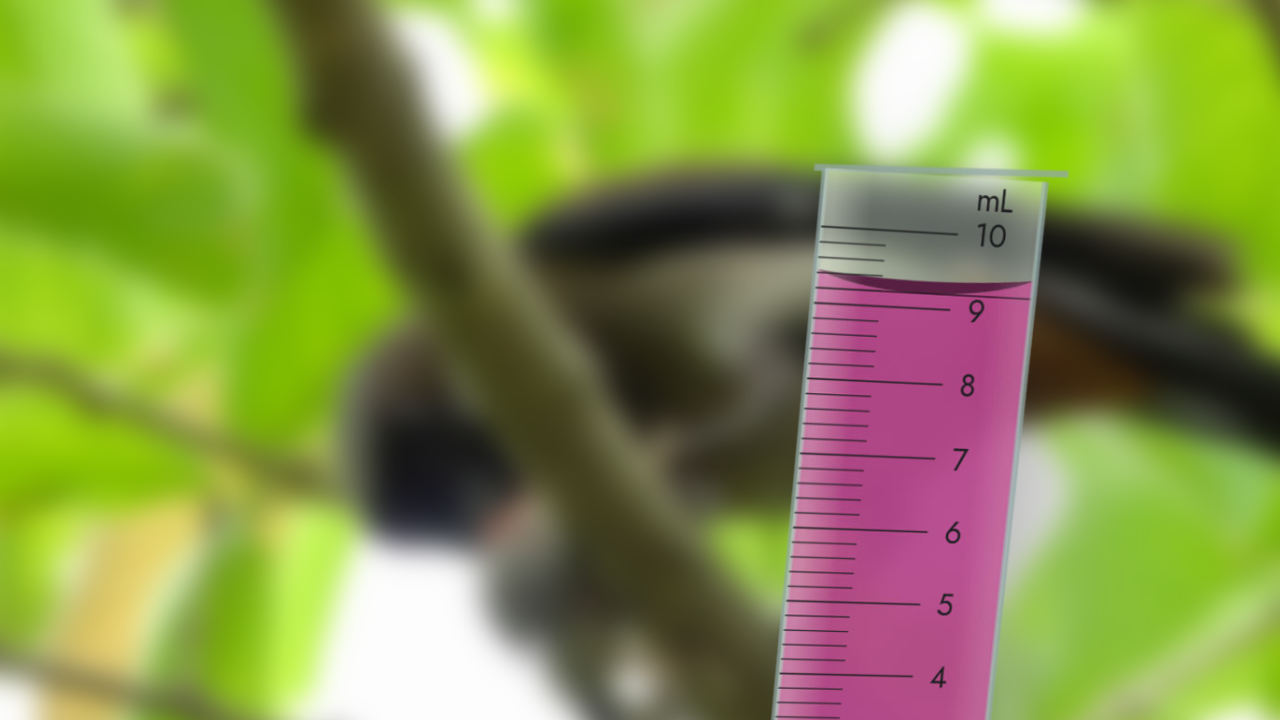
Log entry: mL 9.2
